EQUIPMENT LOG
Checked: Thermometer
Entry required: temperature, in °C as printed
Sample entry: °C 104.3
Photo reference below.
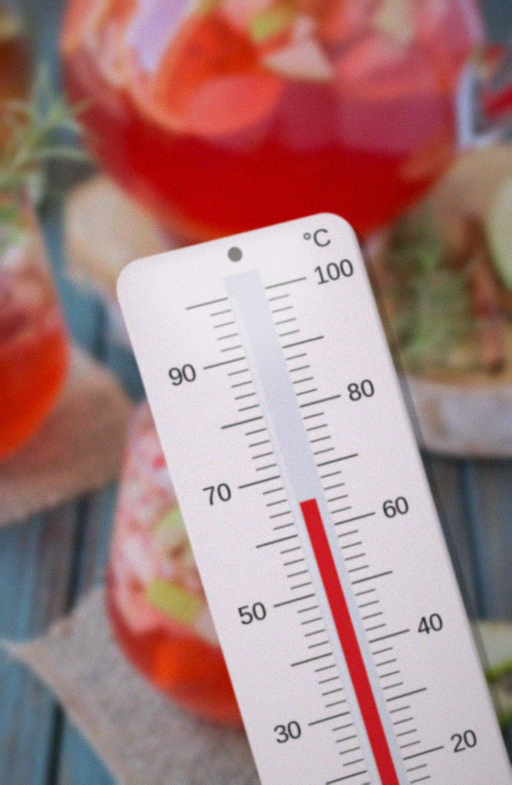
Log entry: °C 65
